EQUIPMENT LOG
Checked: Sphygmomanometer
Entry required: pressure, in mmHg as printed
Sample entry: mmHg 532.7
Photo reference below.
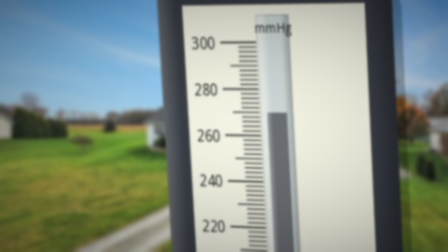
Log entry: mmHg 270
